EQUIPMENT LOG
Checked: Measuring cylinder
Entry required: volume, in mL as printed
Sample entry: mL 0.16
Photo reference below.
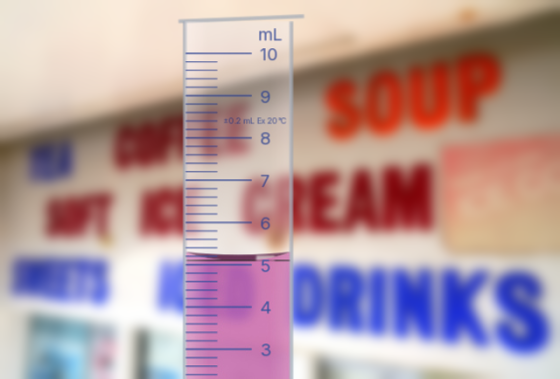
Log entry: mL 5.1
